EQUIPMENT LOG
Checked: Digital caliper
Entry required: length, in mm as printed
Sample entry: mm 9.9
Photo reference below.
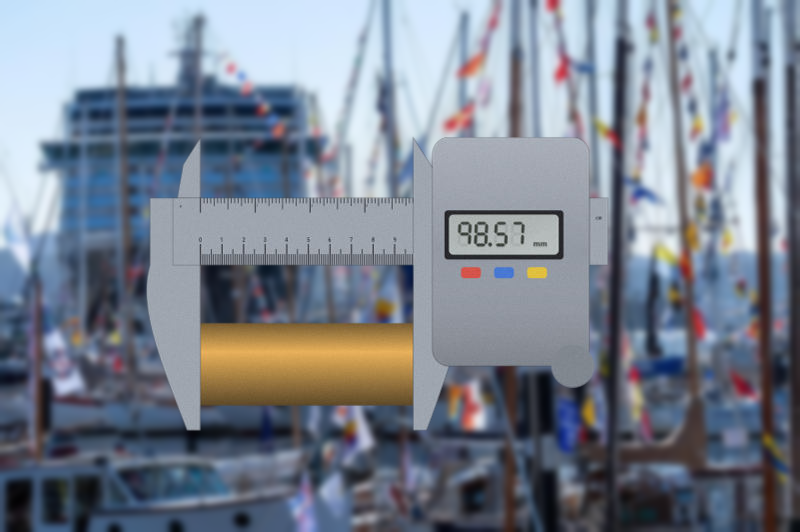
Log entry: mm 98.57
